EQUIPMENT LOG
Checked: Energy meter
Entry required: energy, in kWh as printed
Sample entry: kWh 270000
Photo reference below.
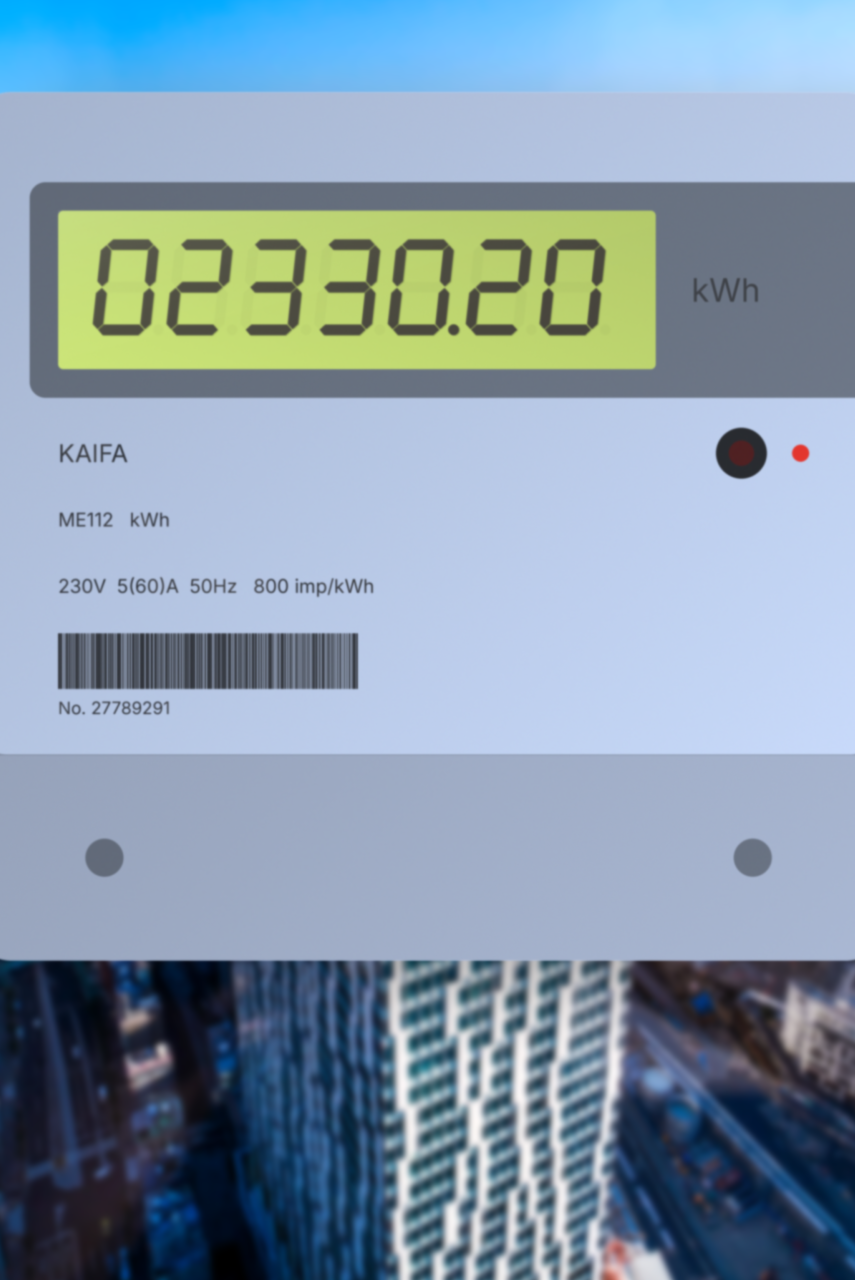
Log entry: kWh 2330.20
